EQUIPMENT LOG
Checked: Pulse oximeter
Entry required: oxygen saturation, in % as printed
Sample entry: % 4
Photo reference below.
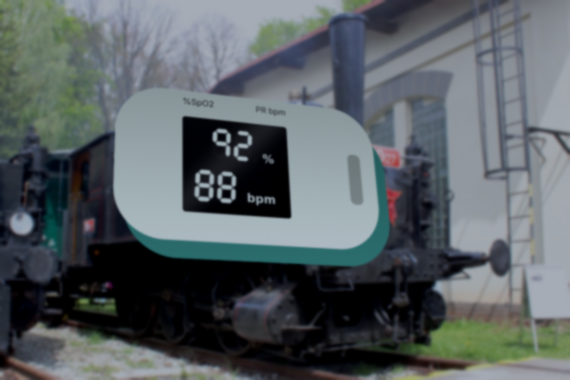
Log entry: % 92
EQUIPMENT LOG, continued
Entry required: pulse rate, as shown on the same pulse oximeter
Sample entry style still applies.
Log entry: bpm 88
